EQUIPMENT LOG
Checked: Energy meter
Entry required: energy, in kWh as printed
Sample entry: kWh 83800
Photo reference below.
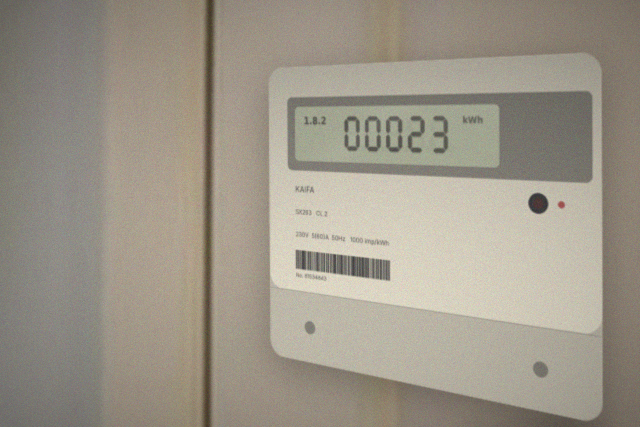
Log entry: kWh 23
